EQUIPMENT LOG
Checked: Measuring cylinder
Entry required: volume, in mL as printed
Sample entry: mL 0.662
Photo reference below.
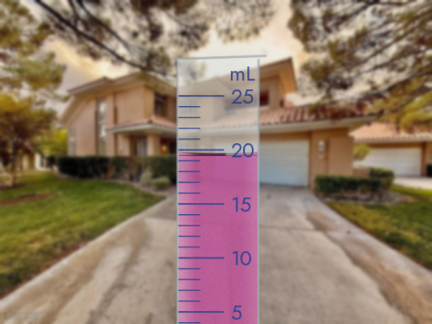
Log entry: mL 19.5
